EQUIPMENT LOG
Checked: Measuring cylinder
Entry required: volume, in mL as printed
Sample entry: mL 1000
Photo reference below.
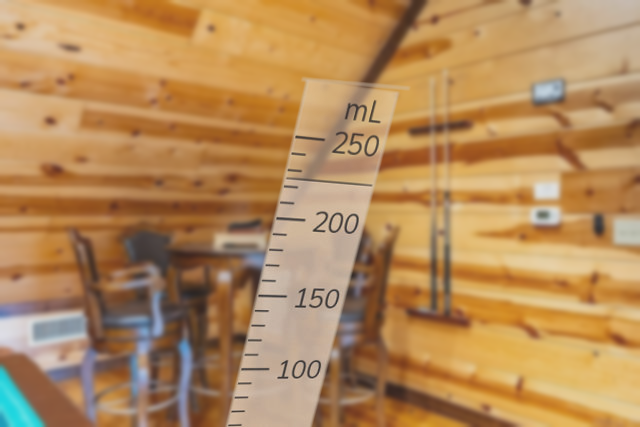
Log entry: mL 225
